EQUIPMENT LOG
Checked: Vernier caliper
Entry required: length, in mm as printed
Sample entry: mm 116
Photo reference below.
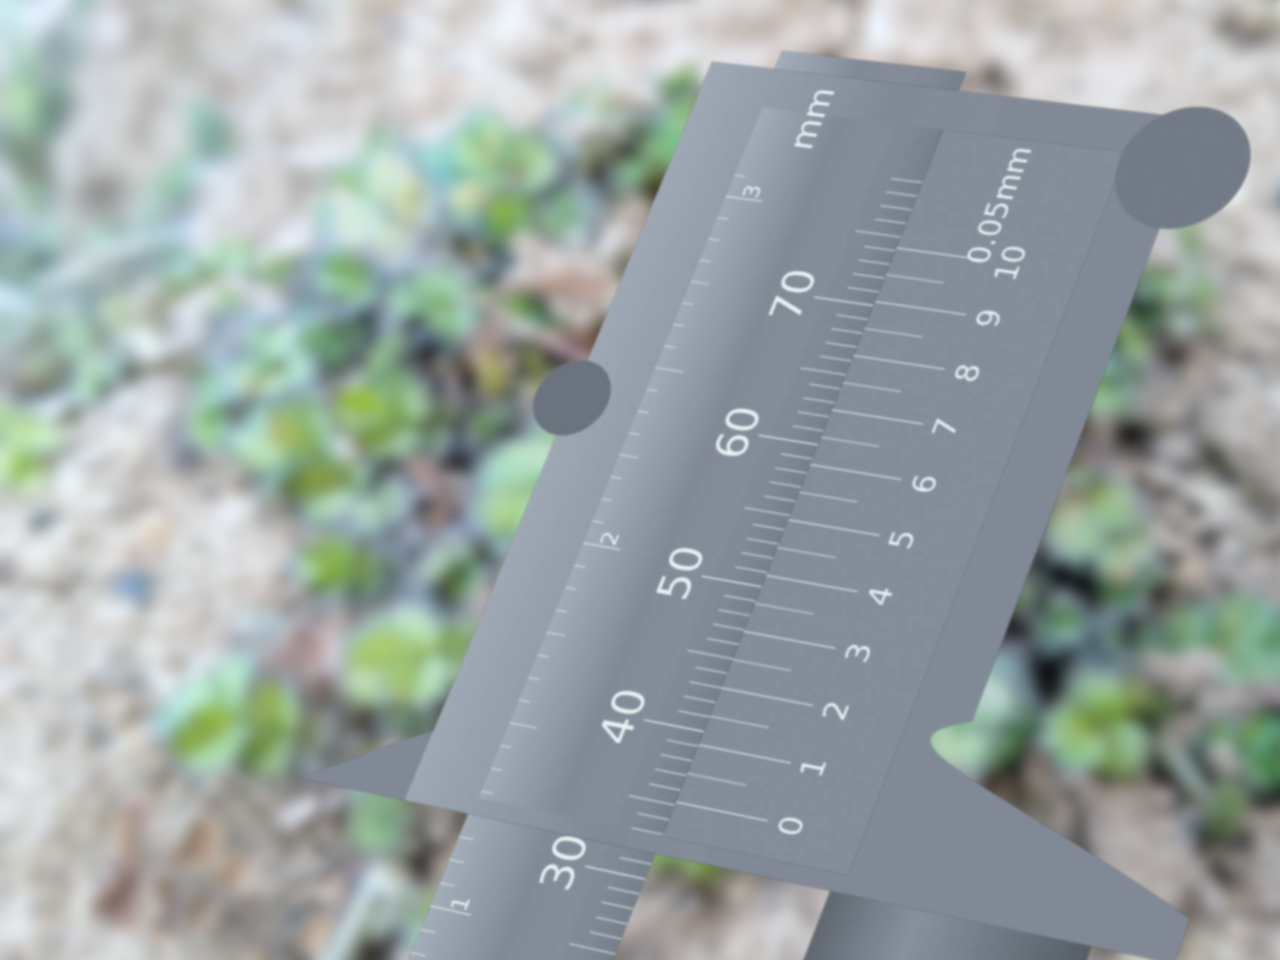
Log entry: mm 35.2
